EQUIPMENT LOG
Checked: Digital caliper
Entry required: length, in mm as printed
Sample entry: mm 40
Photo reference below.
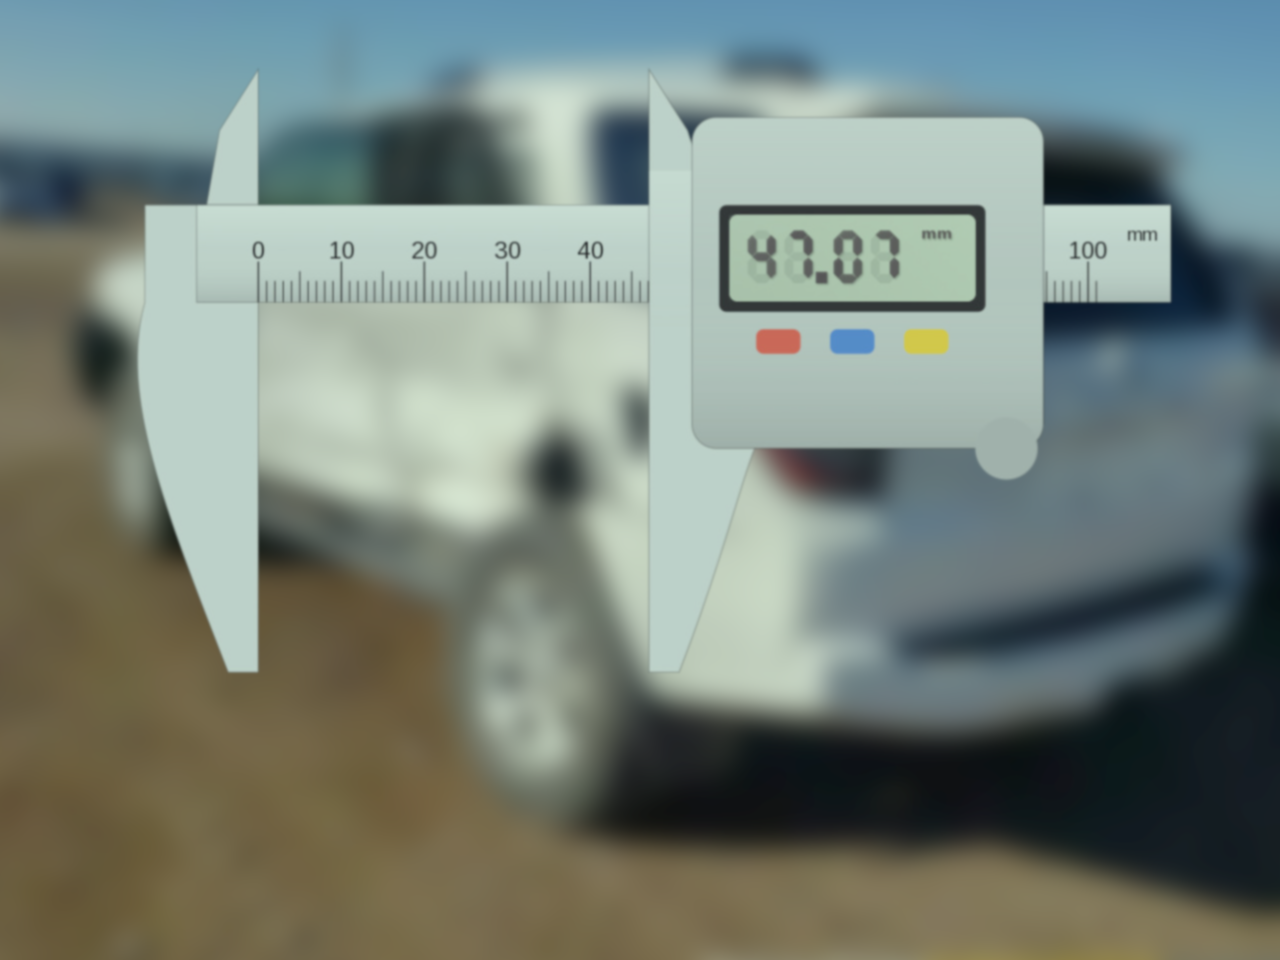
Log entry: mm 47.07
